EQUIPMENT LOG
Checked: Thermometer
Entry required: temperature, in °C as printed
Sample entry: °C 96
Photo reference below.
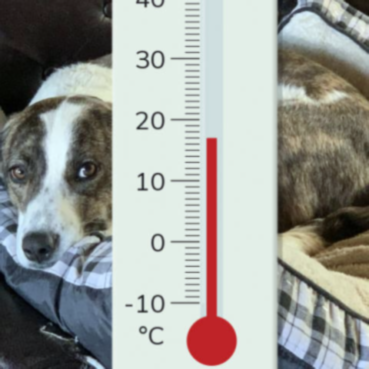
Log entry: °C 17
